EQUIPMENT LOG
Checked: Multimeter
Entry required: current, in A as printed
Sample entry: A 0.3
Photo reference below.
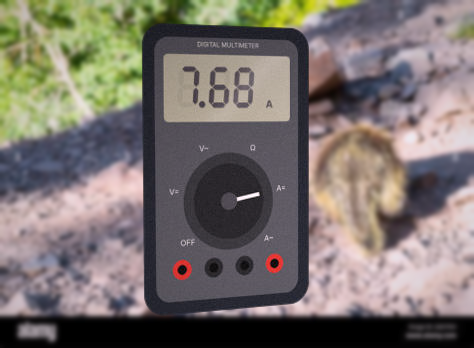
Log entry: A 7.68
